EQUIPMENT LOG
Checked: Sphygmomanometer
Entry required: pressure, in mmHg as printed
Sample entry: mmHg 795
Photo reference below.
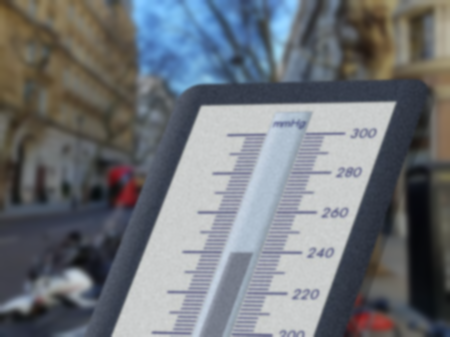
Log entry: mmHg 240
